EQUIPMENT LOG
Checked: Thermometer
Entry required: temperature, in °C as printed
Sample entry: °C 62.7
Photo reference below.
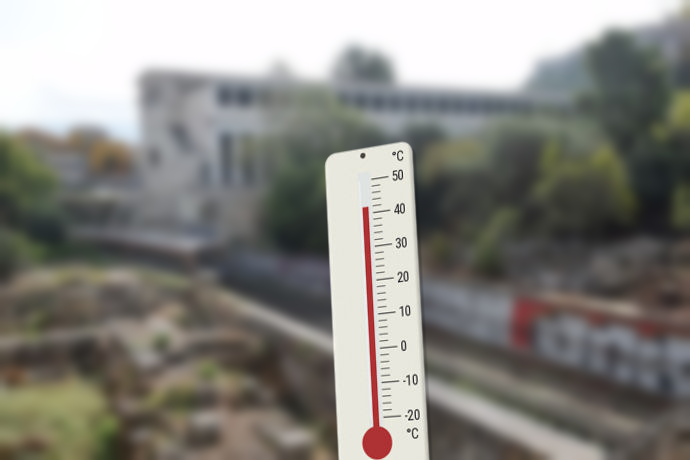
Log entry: °C 42
